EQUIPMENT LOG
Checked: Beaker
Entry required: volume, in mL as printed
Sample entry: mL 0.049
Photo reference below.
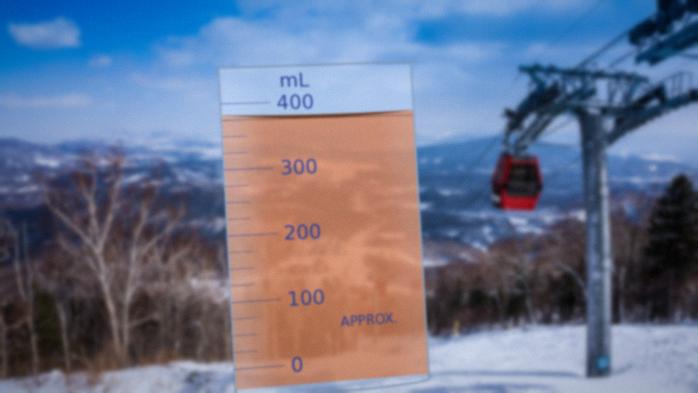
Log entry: mL 375
